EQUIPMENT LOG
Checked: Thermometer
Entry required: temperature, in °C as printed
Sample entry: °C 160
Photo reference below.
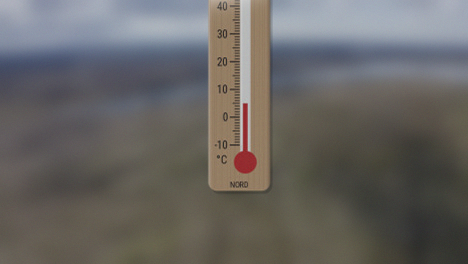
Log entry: °C 5
